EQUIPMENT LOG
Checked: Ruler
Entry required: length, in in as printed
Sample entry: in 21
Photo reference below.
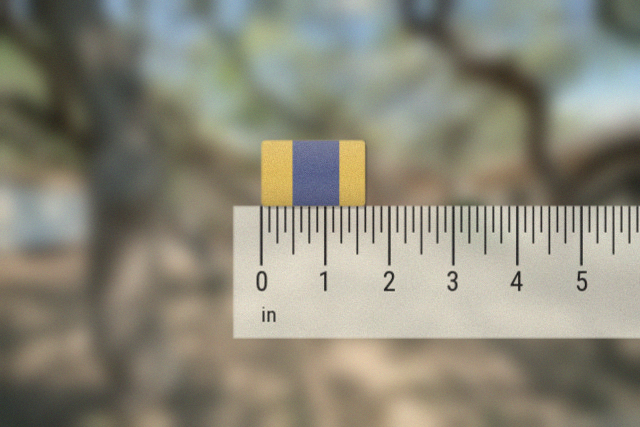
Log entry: in 1.625
